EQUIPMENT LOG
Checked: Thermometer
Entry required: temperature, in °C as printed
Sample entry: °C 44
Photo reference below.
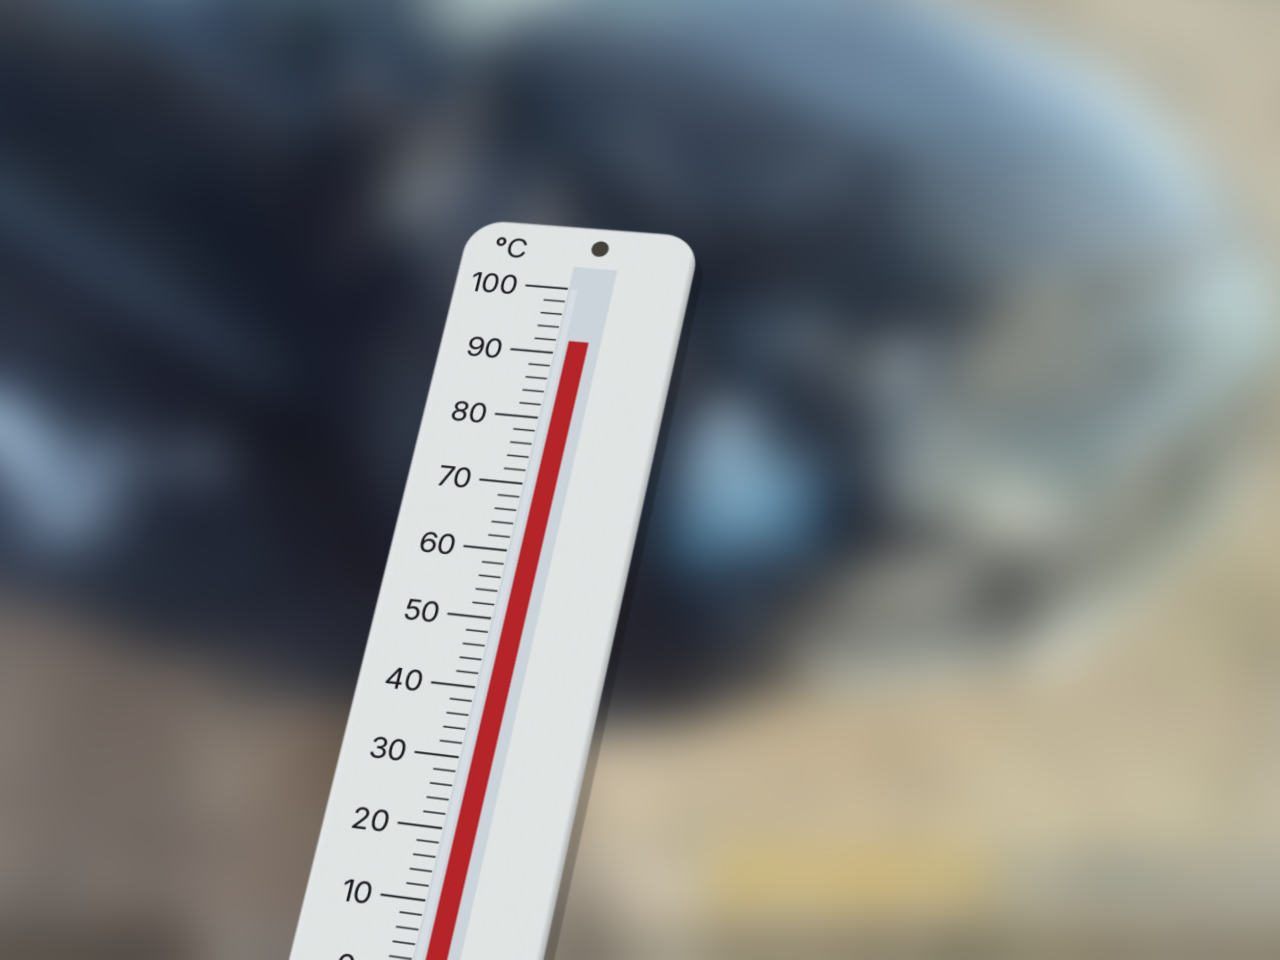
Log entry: °C 92
